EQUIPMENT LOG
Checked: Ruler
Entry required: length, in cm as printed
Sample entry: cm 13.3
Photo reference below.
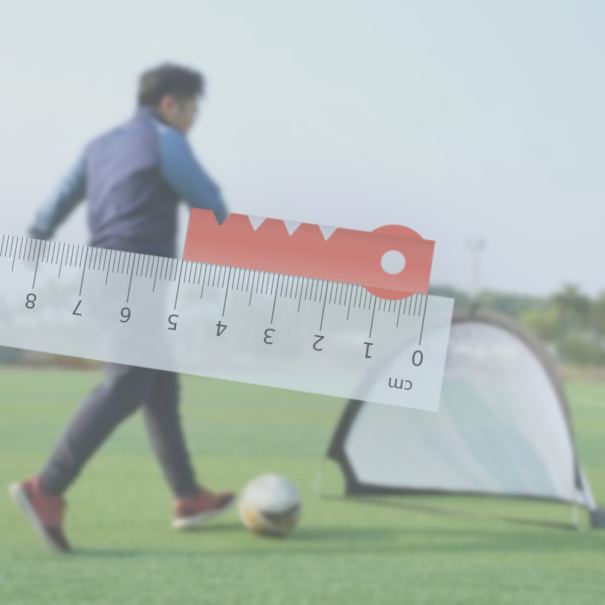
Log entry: cm 5
